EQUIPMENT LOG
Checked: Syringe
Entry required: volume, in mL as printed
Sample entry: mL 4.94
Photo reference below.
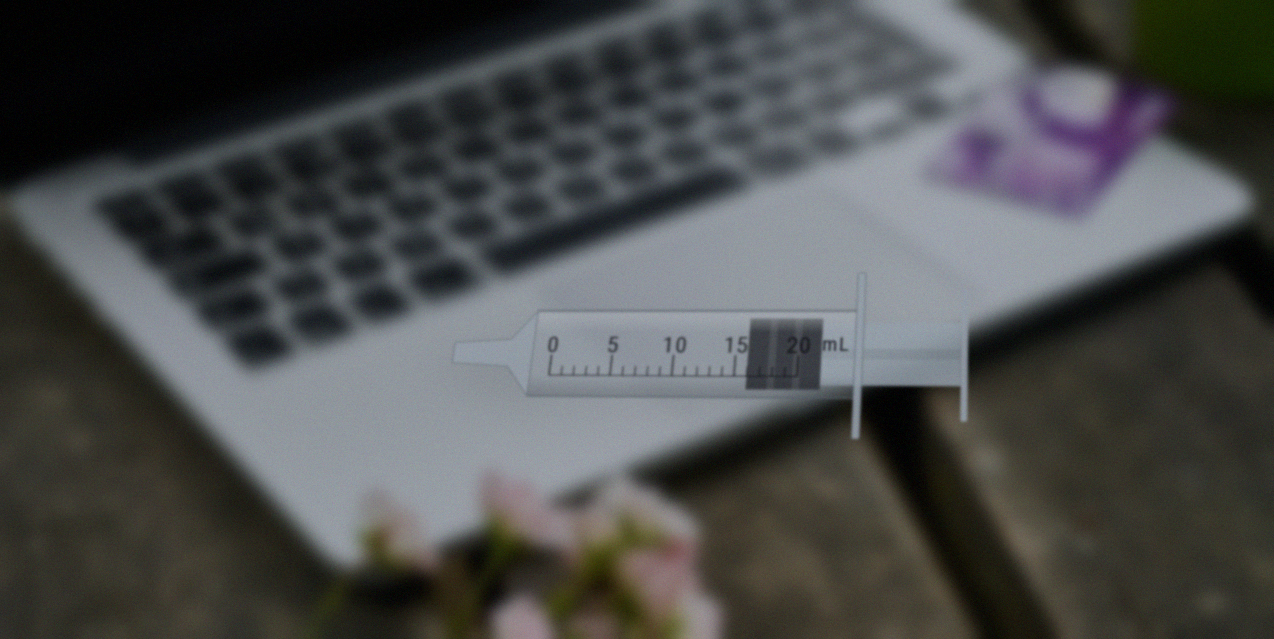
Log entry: mL 16
